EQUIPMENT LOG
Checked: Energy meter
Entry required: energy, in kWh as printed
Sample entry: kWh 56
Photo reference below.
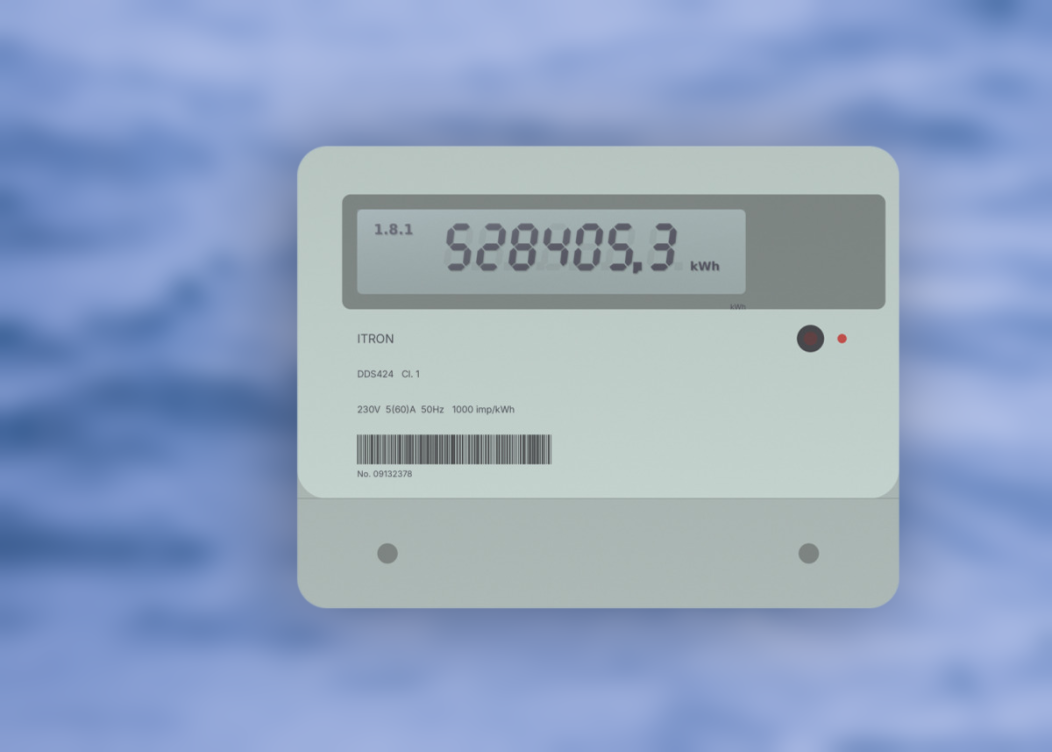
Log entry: kWh 528405.3
